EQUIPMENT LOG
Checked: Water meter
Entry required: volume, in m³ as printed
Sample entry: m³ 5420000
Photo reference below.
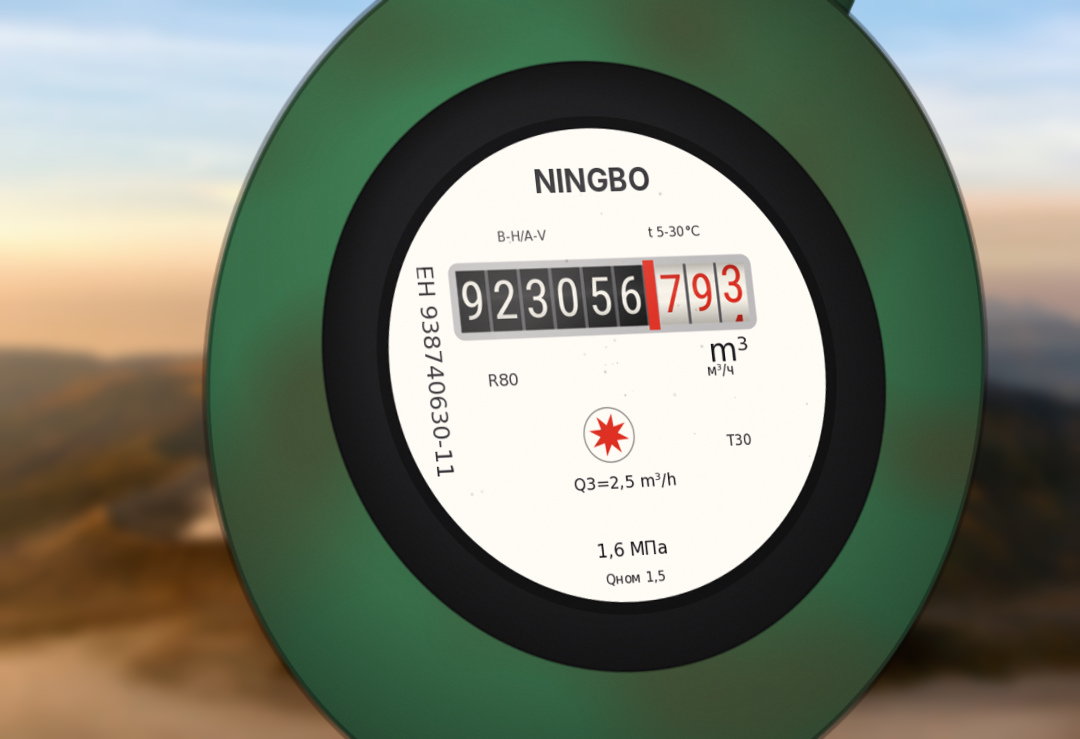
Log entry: m³ 923056.793
